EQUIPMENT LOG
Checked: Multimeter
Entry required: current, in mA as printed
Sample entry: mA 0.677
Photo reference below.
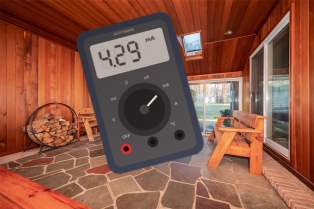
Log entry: mA 4.29
